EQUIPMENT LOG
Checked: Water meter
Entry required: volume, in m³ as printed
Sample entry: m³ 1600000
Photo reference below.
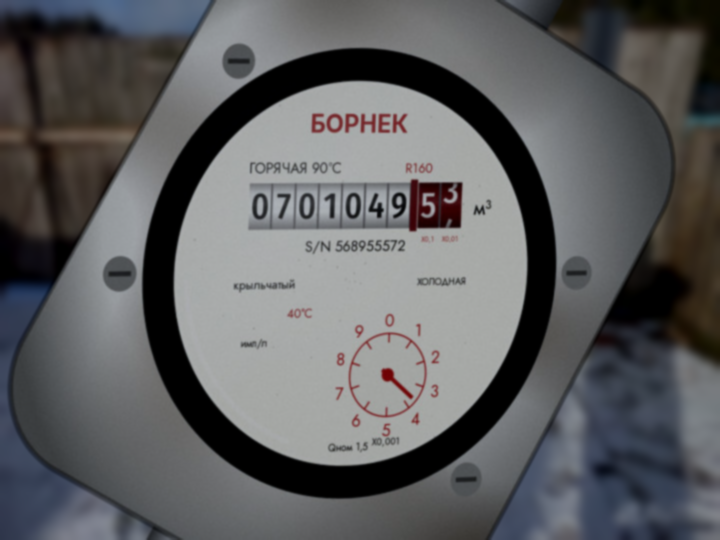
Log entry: m³ 701049.533
